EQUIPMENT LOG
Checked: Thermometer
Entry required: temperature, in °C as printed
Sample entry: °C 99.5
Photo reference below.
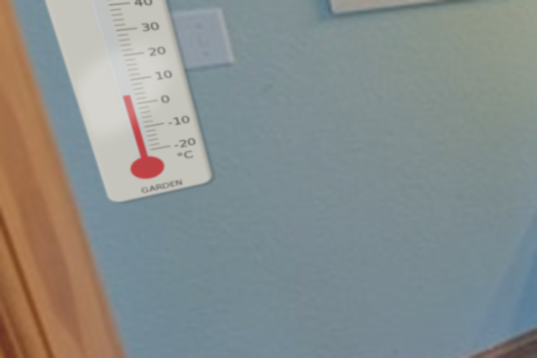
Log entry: °C 4
